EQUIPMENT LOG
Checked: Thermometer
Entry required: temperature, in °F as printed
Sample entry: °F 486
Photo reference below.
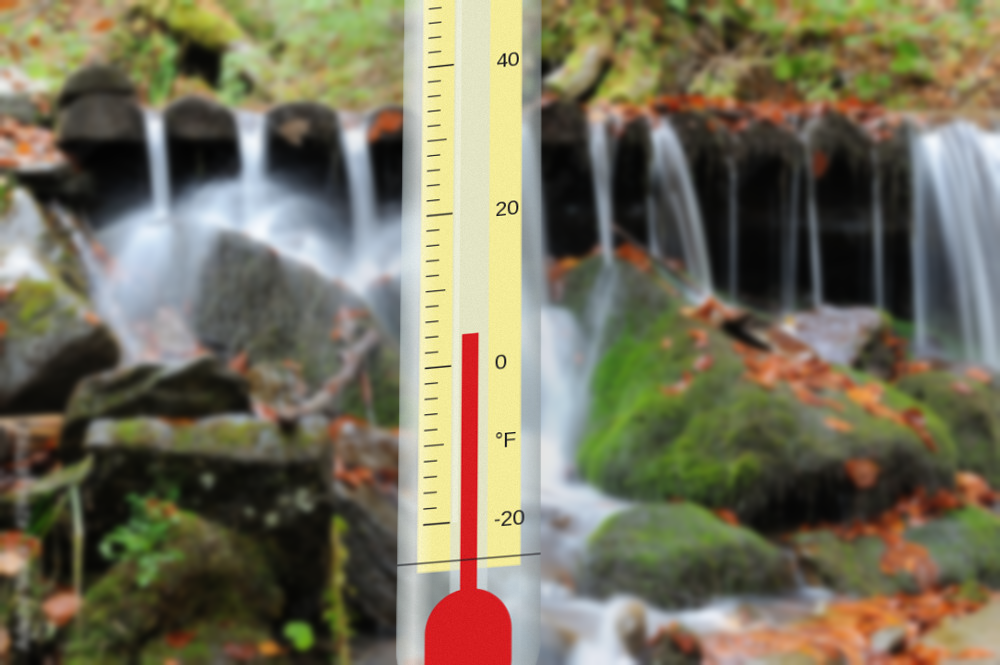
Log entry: °F 4
